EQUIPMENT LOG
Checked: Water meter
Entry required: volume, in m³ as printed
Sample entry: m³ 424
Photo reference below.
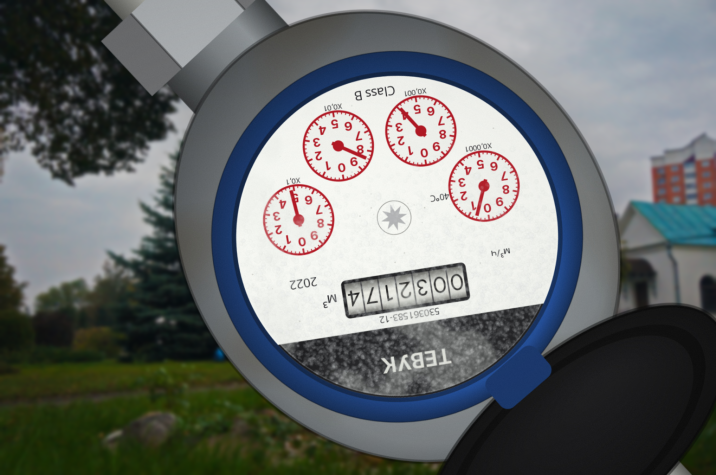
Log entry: m³ 32174.4840
